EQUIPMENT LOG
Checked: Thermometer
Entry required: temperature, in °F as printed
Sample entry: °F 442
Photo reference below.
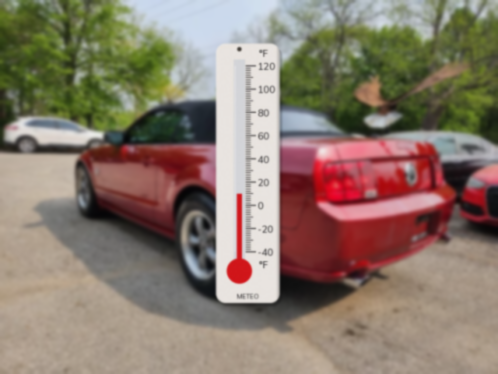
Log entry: °F 10
